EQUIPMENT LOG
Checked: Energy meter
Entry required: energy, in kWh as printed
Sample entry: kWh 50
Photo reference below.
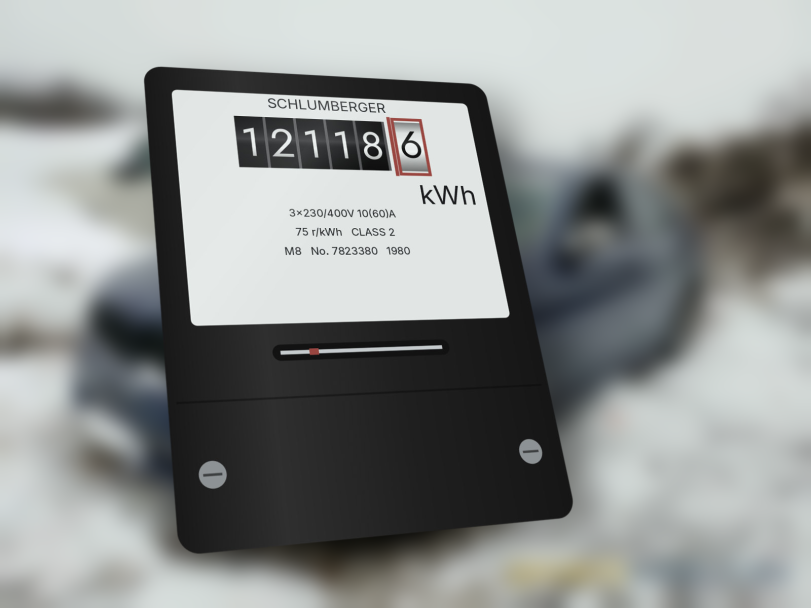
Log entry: kWh 12118.6
